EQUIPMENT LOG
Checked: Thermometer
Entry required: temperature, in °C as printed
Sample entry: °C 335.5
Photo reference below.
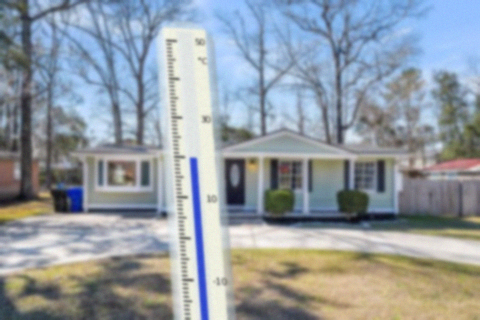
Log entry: °C 20
